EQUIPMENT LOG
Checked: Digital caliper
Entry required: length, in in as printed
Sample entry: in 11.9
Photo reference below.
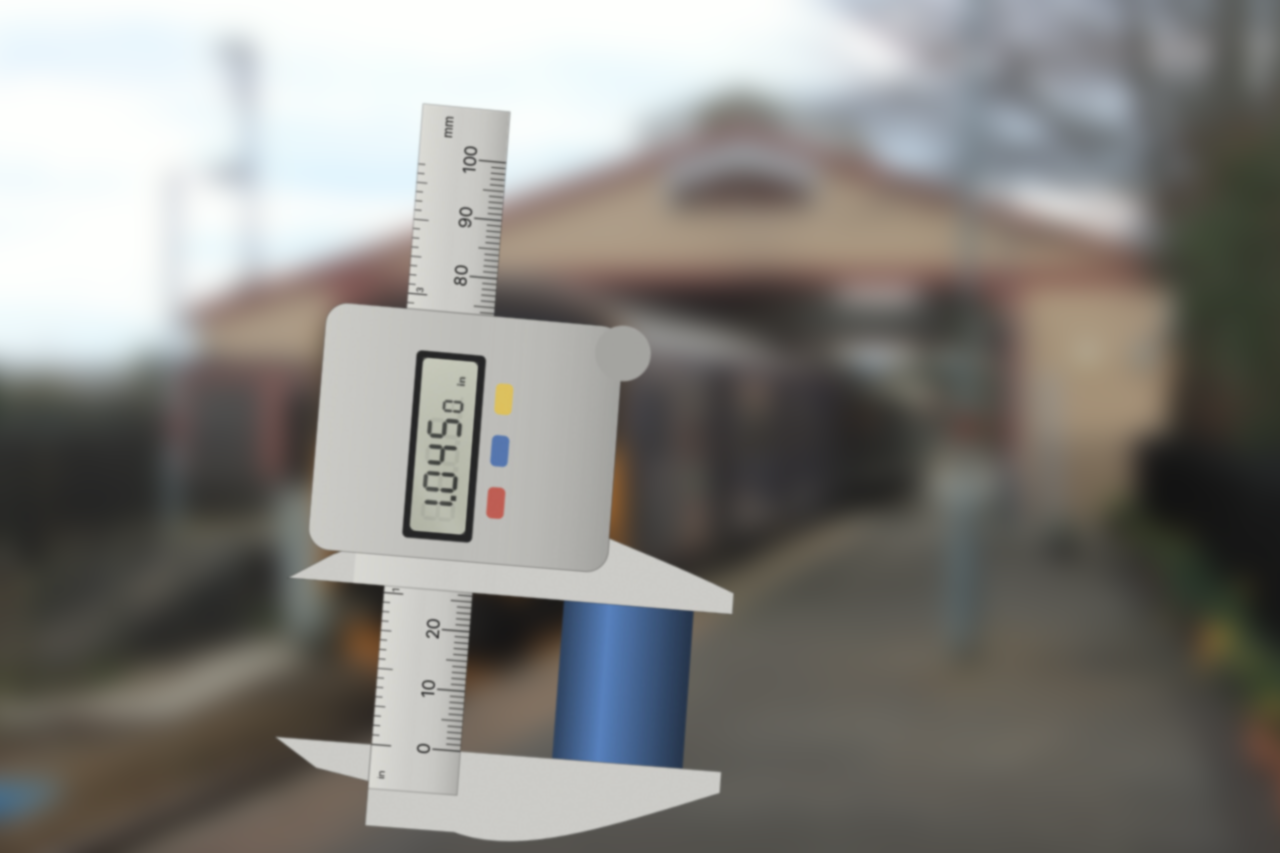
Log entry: in 1.0450
